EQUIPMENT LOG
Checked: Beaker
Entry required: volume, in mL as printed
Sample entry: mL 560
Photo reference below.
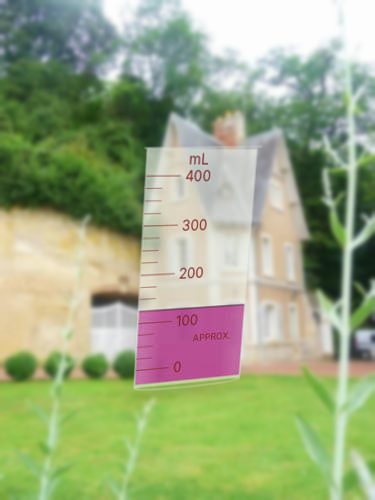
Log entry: mL 125
